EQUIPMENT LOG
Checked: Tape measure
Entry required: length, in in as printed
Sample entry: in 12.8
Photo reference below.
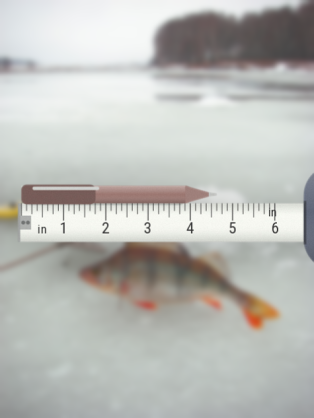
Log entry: in 4.625
